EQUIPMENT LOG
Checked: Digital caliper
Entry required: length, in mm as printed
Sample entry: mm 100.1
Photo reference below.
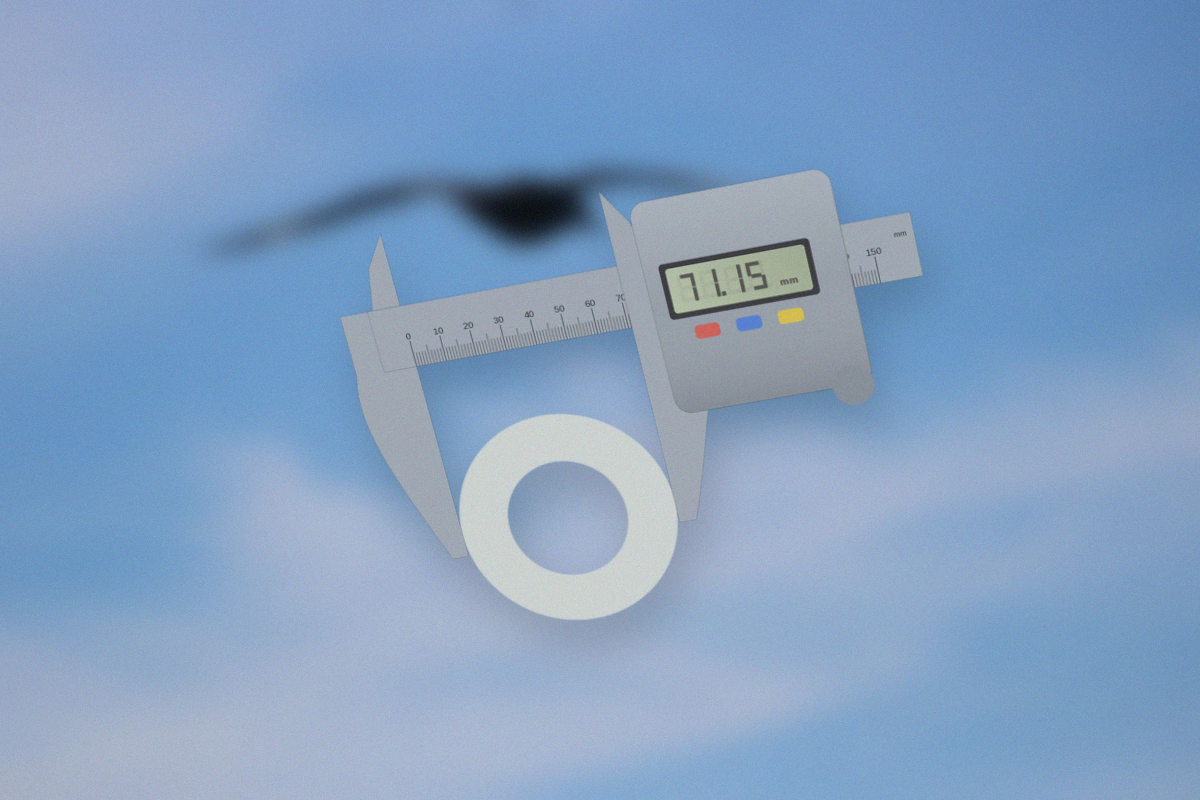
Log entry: mm 71.15
